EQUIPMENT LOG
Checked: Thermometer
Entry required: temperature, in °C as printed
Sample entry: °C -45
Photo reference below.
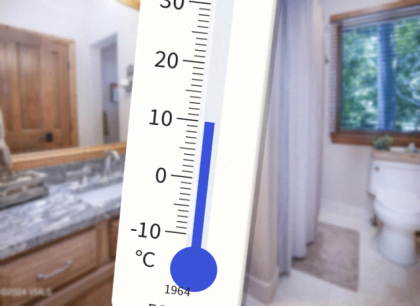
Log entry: °C 10
